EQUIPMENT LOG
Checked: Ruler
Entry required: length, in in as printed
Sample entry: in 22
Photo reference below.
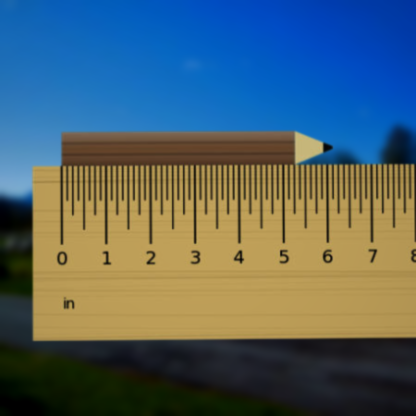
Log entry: in 6.125
